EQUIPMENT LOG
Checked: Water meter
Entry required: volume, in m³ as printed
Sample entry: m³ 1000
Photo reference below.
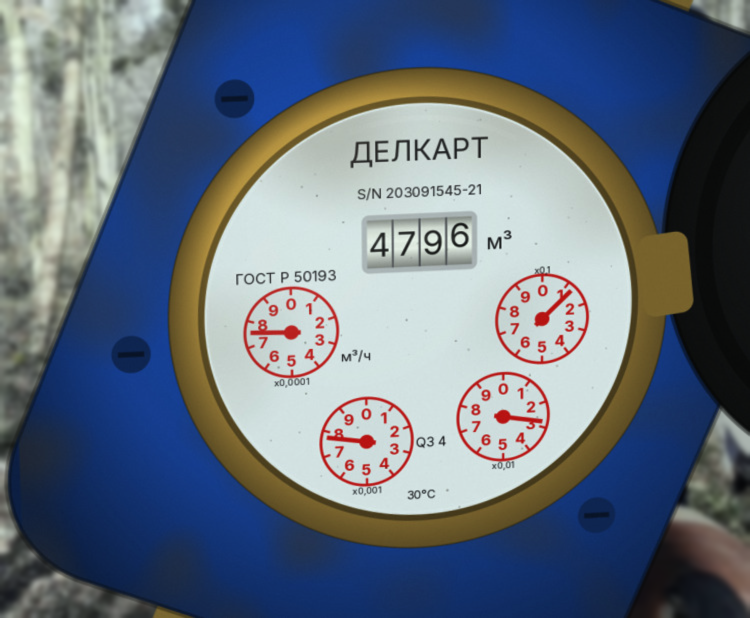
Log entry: m³ 4796.1277
